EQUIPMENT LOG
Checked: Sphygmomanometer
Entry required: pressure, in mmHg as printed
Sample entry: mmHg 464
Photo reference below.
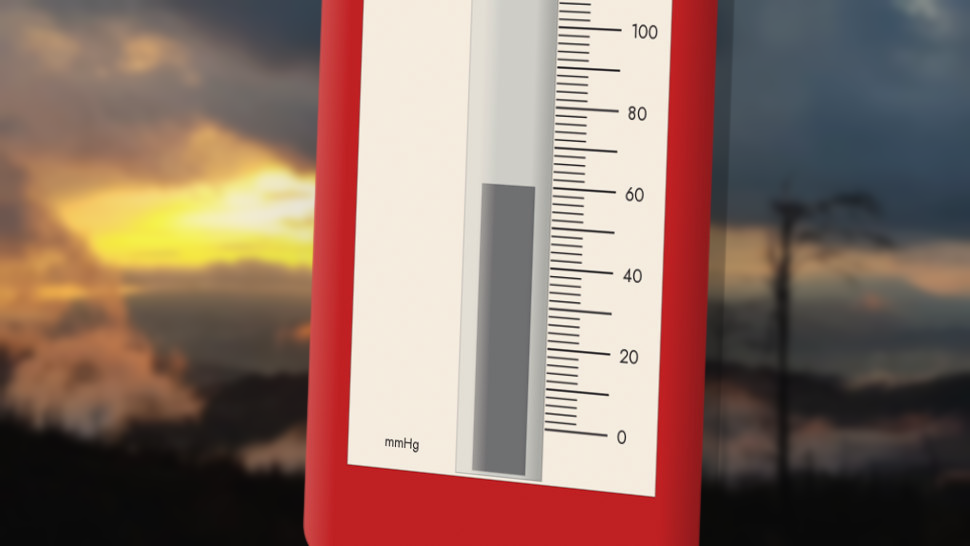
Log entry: mmHg 60
